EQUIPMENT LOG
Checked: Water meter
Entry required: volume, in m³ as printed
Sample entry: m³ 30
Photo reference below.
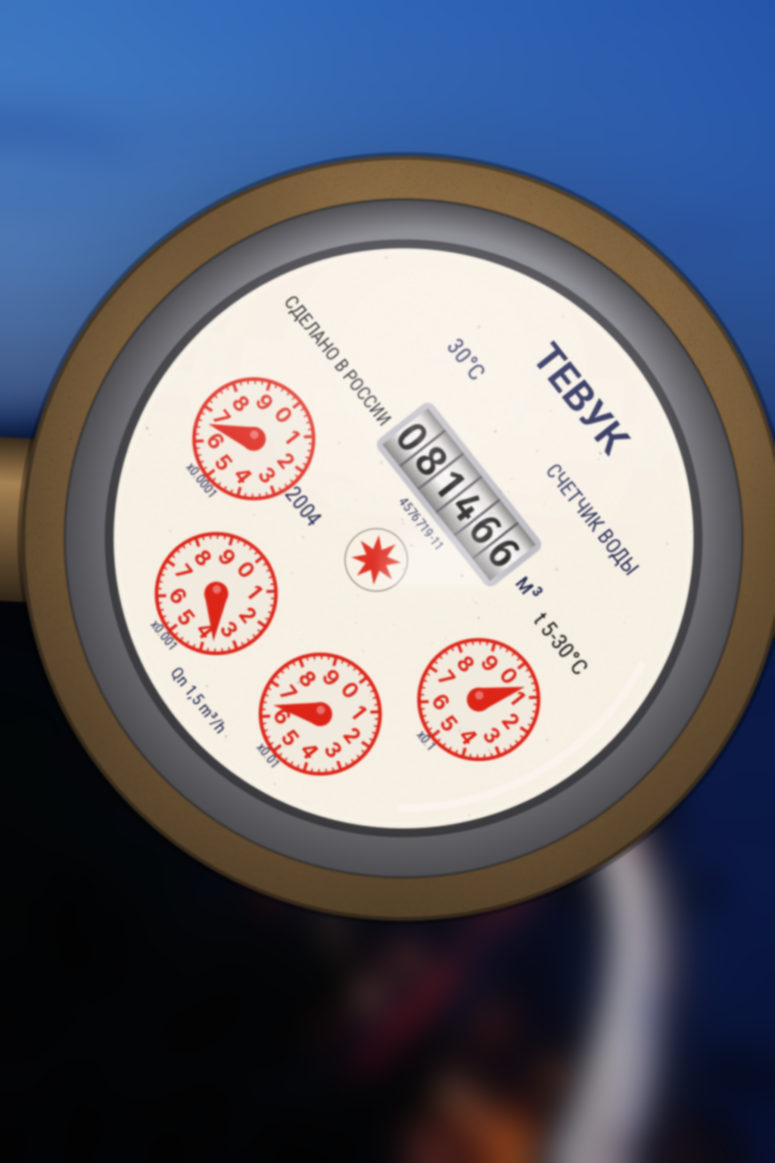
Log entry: m³ 81466.0636
